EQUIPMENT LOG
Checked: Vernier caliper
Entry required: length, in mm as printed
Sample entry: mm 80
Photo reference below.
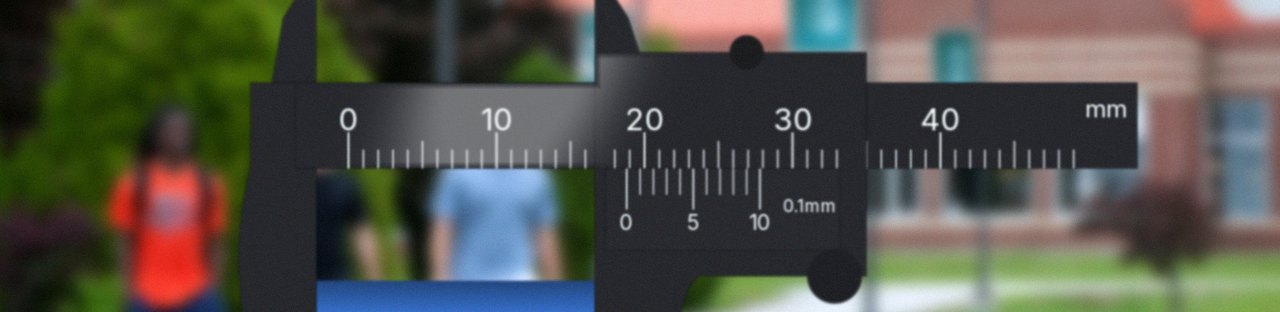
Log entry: mm 18.8
